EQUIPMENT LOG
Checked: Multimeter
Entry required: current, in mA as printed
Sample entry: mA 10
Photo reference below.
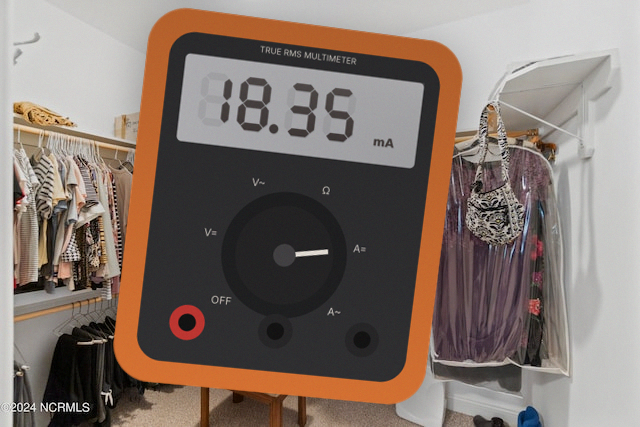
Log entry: mA 18.35
